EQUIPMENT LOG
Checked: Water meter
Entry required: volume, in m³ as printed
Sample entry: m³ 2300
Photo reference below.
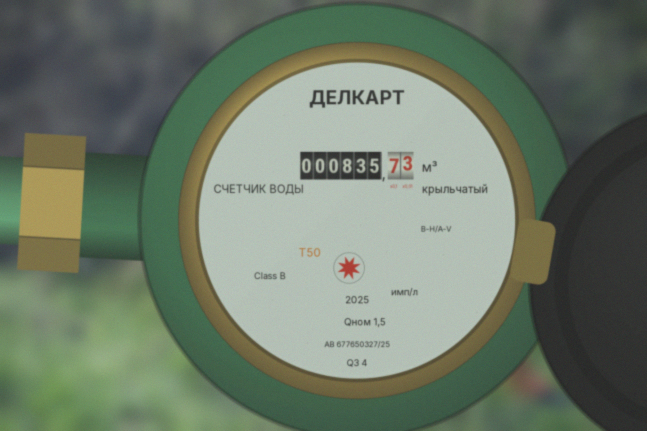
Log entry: m³ 835.73
